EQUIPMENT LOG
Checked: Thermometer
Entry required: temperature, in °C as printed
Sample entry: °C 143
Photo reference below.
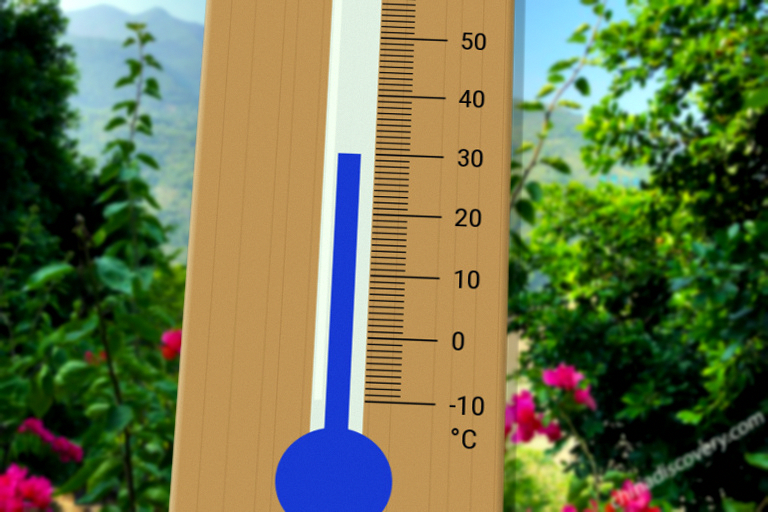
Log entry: °C 30
